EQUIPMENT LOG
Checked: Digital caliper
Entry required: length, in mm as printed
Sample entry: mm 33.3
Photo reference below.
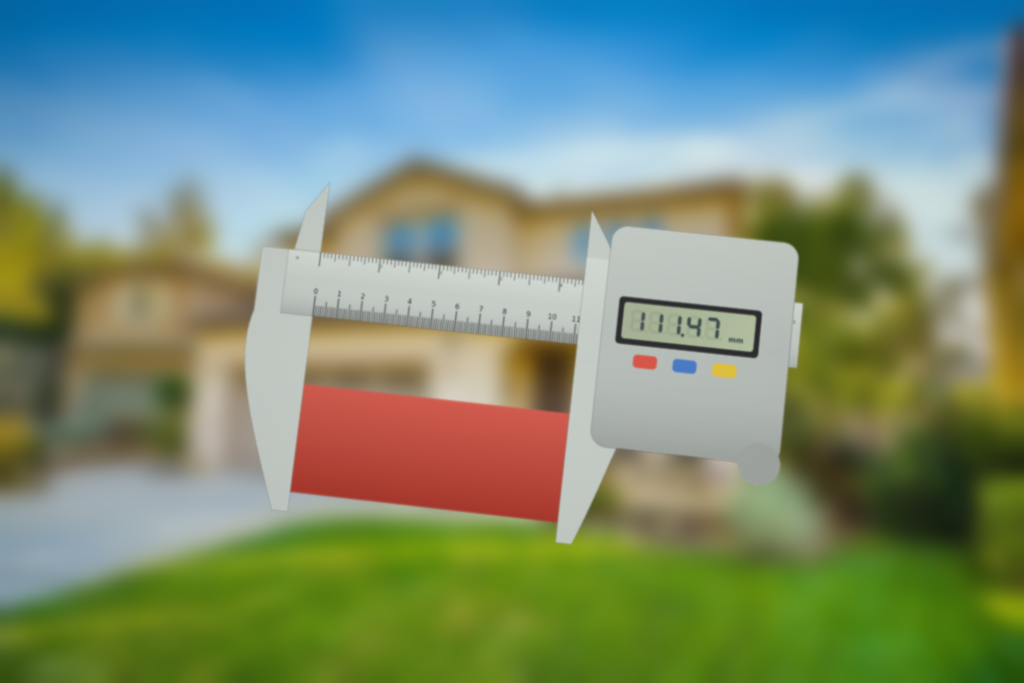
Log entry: mm 111.47
